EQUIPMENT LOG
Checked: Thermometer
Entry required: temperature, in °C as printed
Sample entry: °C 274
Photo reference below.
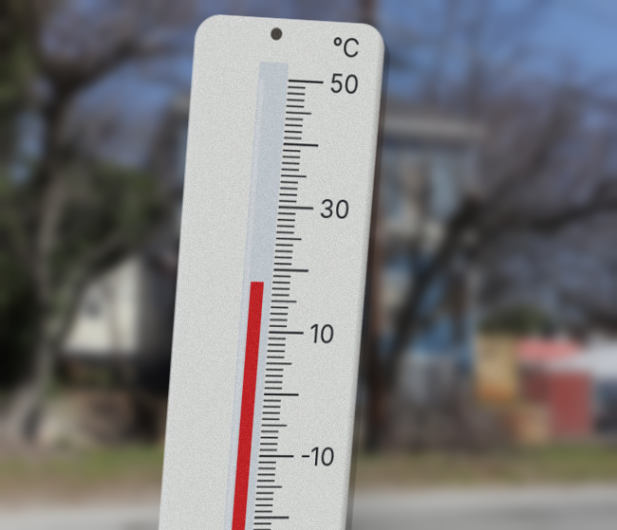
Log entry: °C 18
